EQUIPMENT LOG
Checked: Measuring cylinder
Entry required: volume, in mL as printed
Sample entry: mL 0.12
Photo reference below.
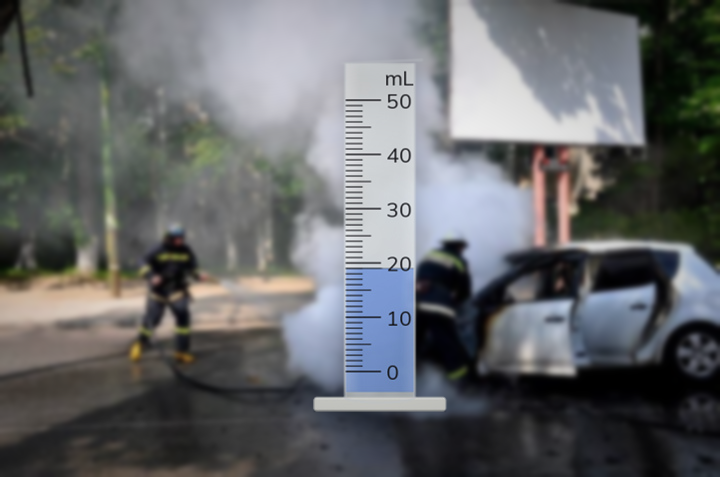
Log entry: mL 19
